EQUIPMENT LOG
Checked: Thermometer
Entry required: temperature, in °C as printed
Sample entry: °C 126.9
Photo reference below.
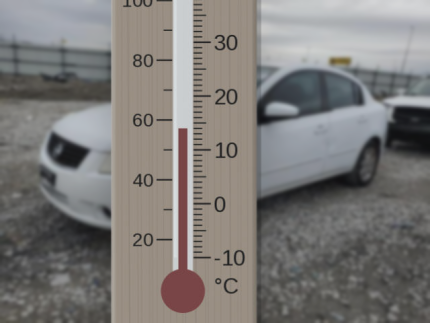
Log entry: °C 14
